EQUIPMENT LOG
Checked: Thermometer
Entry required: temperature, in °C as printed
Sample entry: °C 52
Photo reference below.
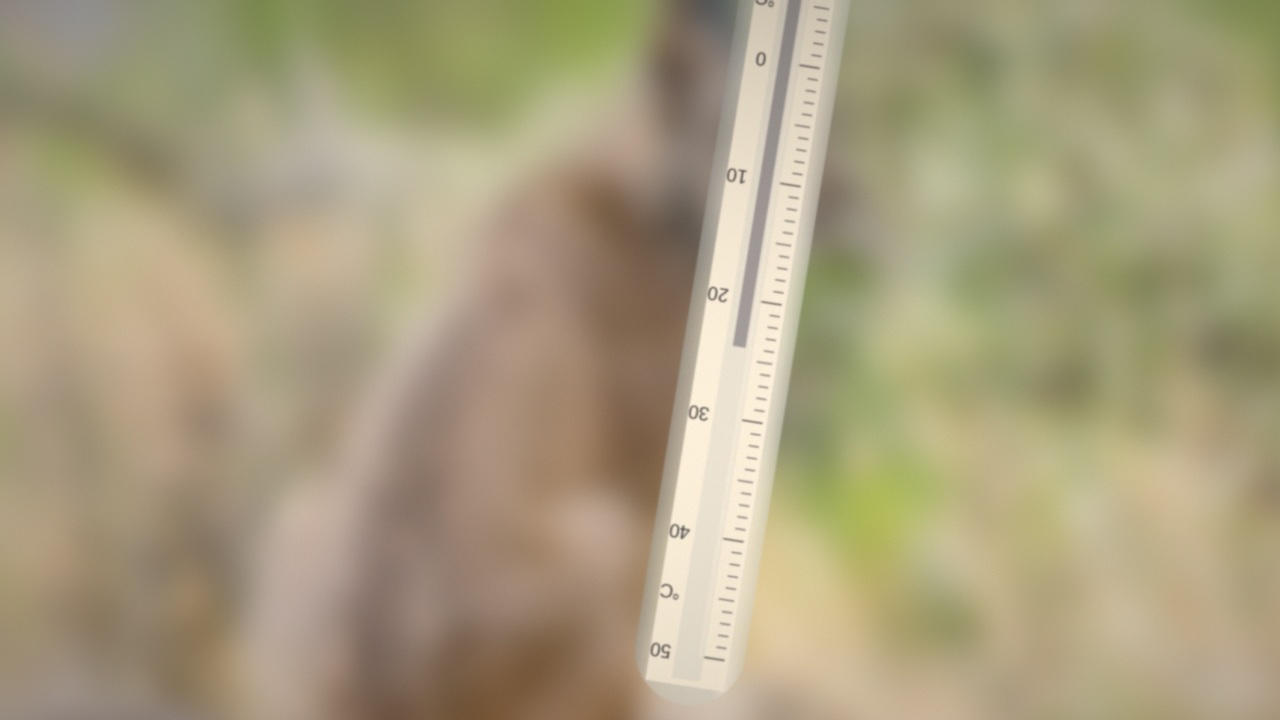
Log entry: °C 24
